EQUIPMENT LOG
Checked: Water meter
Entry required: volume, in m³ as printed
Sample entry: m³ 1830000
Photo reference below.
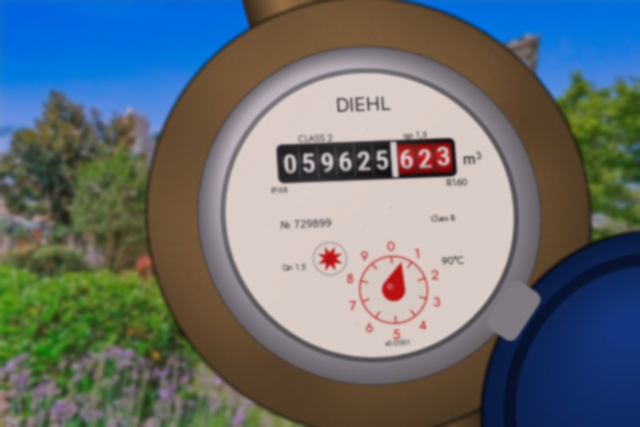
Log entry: m³ 59625.6230
